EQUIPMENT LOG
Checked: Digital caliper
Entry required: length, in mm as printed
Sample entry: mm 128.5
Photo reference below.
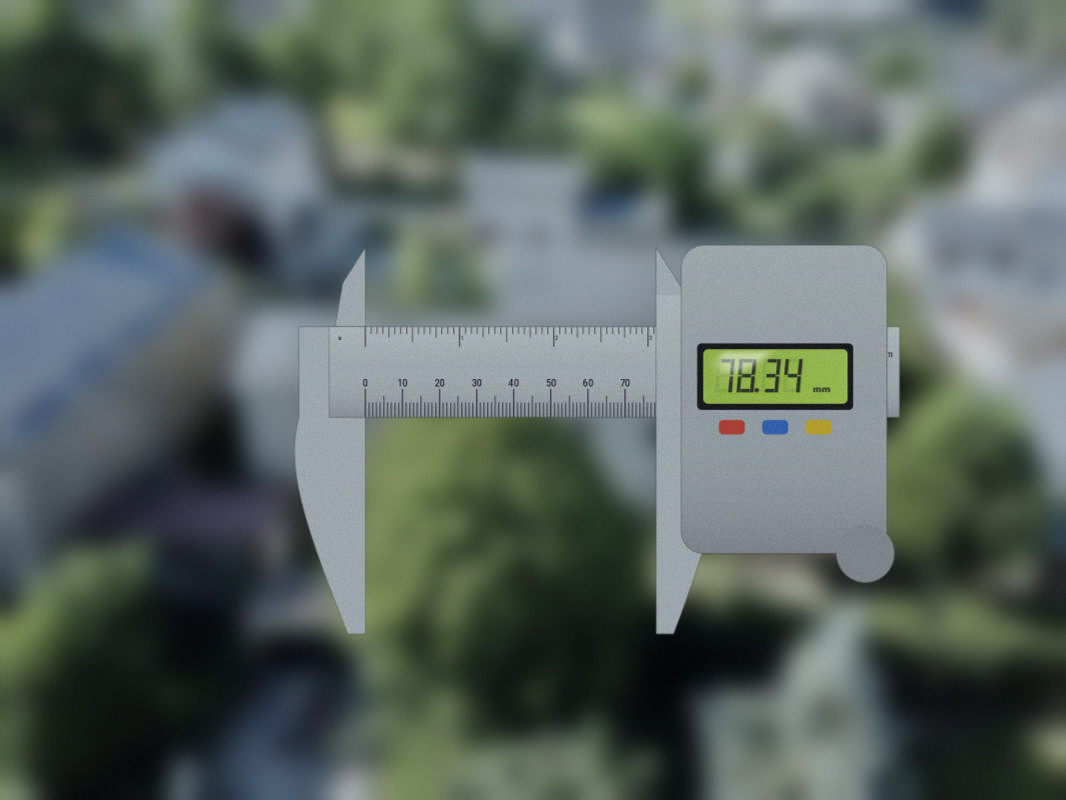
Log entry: mm 78.34
